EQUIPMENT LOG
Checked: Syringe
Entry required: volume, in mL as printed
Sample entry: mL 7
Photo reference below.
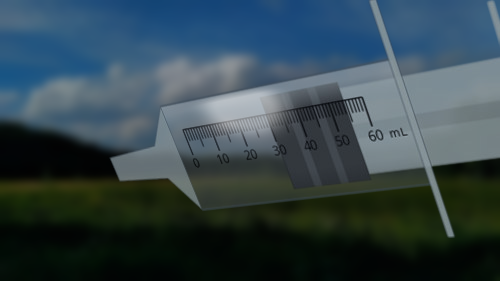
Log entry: mL 30
